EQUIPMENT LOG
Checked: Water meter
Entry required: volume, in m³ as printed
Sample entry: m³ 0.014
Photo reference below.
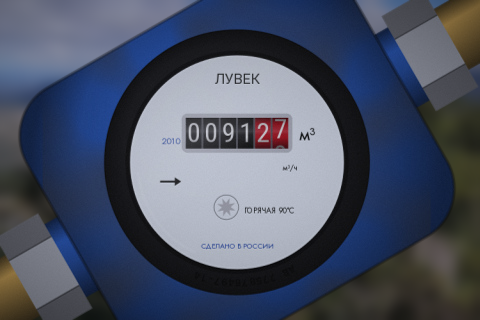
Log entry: m³ 91.27
